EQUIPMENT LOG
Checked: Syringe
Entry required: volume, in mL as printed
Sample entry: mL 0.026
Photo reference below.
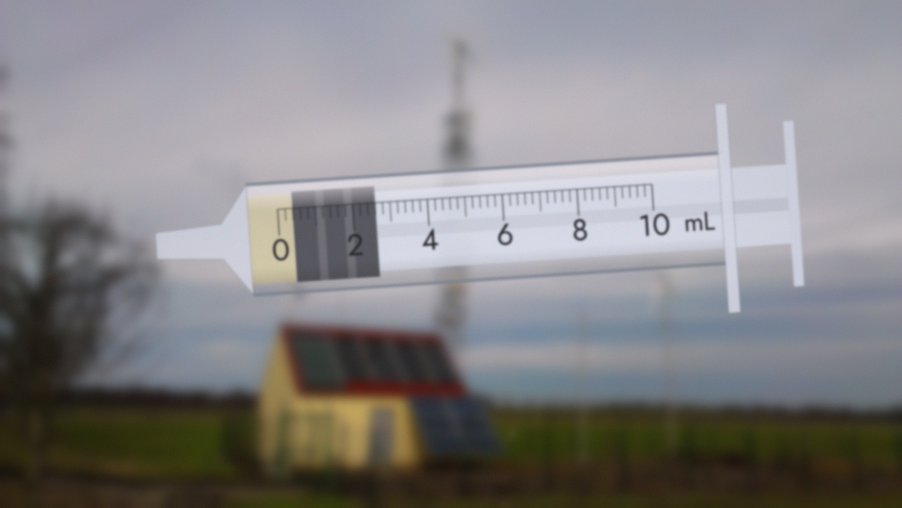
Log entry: mL 0.4
